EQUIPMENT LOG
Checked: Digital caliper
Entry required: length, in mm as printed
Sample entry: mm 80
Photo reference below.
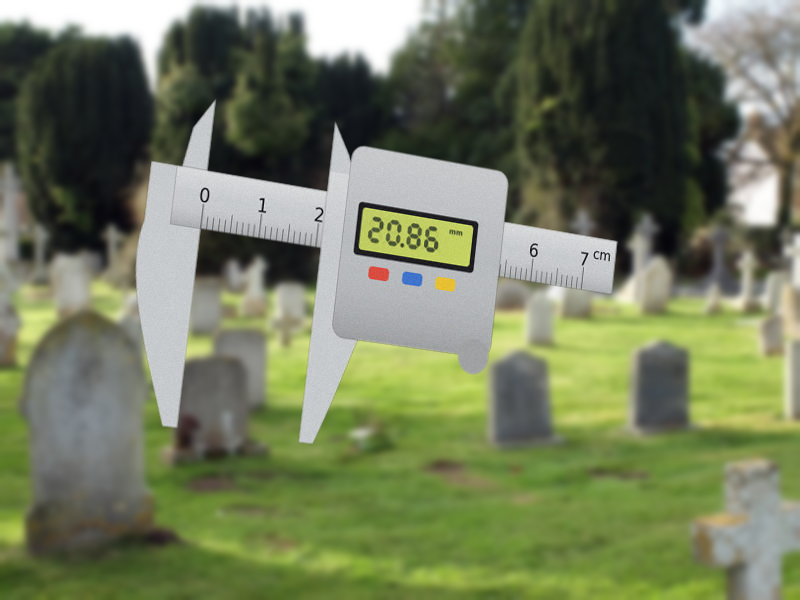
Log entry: mm 20.86
